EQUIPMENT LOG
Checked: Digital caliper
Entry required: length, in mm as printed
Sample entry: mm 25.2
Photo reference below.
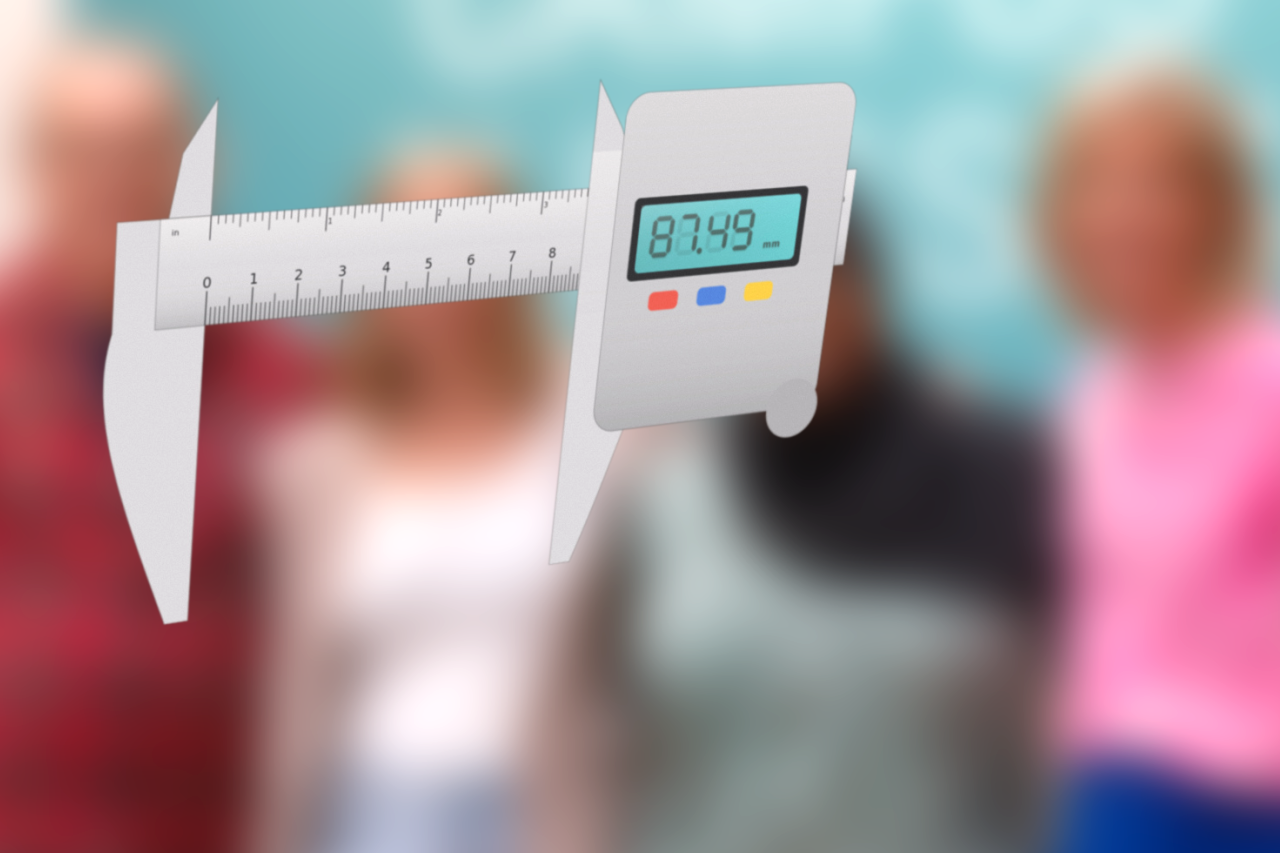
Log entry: mm 87.49
